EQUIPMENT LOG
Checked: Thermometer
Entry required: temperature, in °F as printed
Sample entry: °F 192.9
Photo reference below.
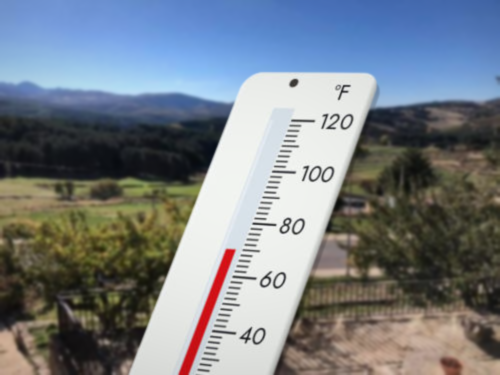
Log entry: °F 70
